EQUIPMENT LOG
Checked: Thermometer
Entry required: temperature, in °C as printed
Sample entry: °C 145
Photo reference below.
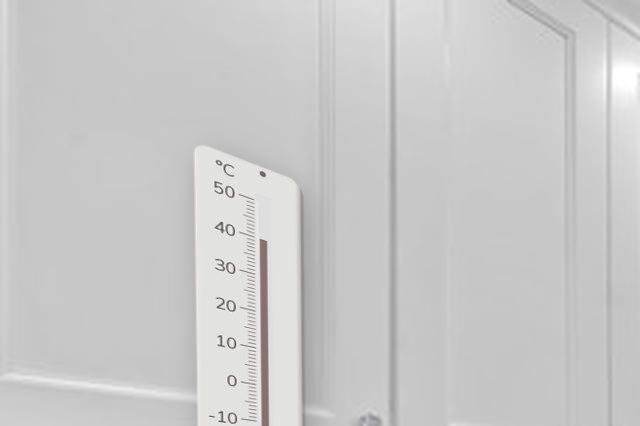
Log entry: °C 40
